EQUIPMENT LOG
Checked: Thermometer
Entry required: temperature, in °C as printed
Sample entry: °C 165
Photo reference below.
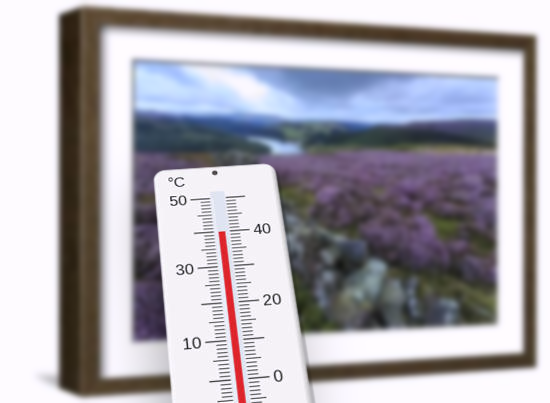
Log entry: °C 40
